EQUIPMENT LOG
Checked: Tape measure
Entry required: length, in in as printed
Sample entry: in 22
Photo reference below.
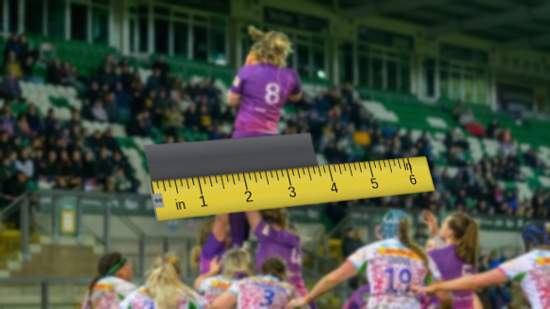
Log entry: in 3.75
